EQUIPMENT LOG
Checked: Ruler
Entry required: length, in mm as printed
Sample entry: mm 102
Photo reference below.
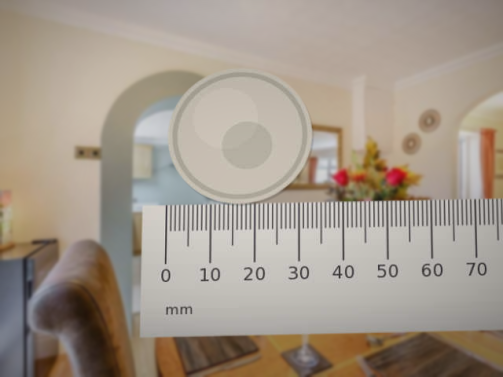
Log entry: mm 33
